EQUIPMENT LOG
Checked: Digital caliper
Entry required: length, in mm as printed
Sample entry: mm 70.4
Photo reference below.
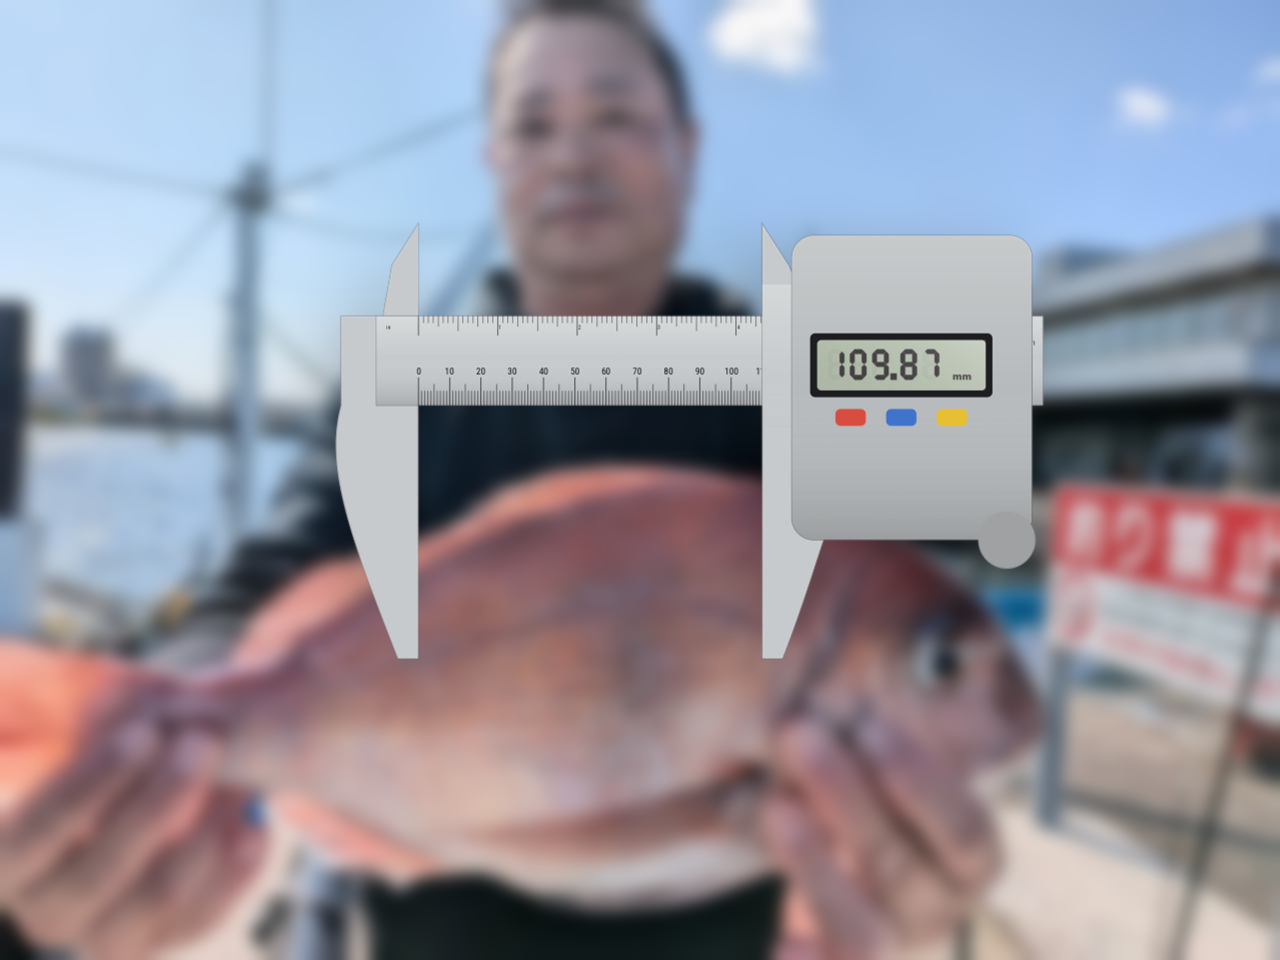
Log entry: mm 109.87
